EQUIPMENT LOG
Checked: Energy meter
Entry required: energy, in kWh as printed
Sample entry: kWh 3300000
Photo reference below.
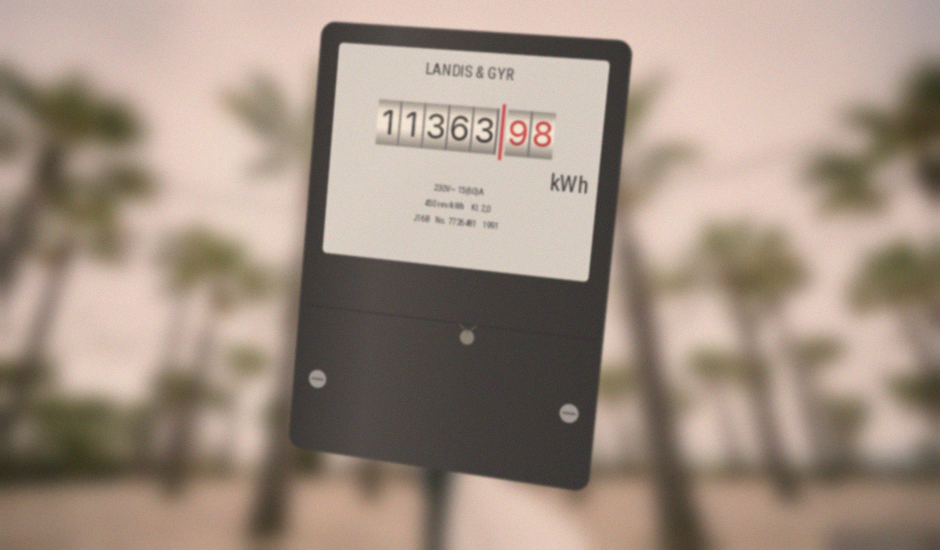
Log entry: kWh 11363.98
